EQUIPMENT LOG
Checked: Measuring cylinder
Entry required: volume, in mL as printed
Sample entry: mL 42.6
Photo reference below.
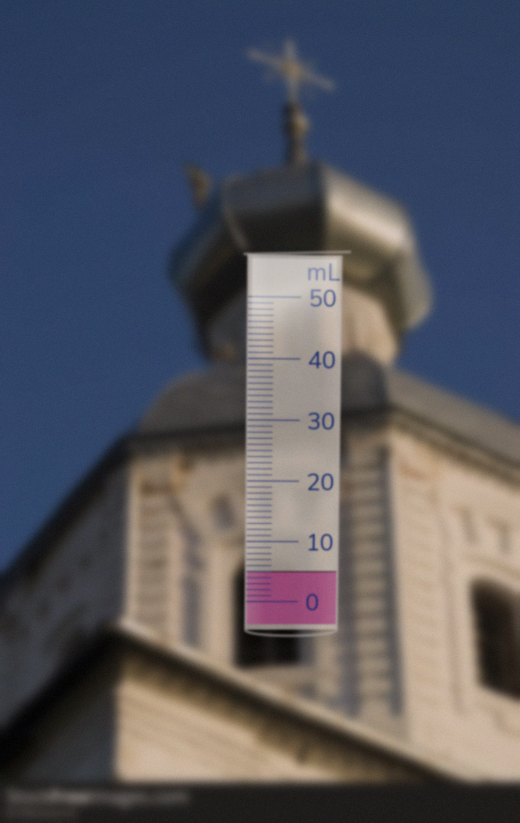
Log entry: mL 5
